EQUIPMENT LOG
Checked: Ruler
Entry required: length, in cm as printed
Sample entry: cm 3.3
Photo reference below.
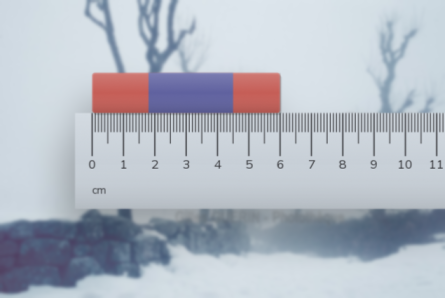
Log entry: cm 6
